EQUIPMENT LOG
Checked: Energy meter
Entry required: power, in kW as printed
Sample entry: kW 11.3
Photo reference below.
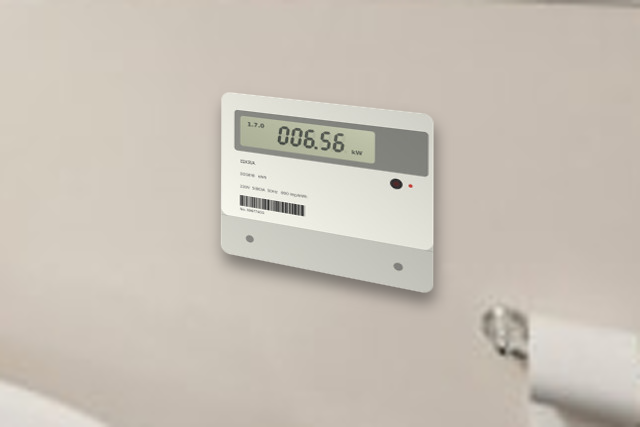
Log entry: kW 6.56
